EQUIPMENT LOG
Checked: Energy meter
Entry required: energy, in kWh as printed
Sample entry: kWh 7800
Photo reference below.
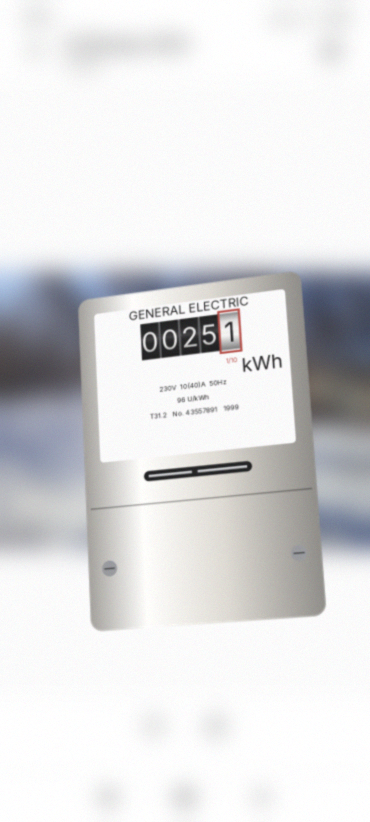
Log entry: kWh 25.1
